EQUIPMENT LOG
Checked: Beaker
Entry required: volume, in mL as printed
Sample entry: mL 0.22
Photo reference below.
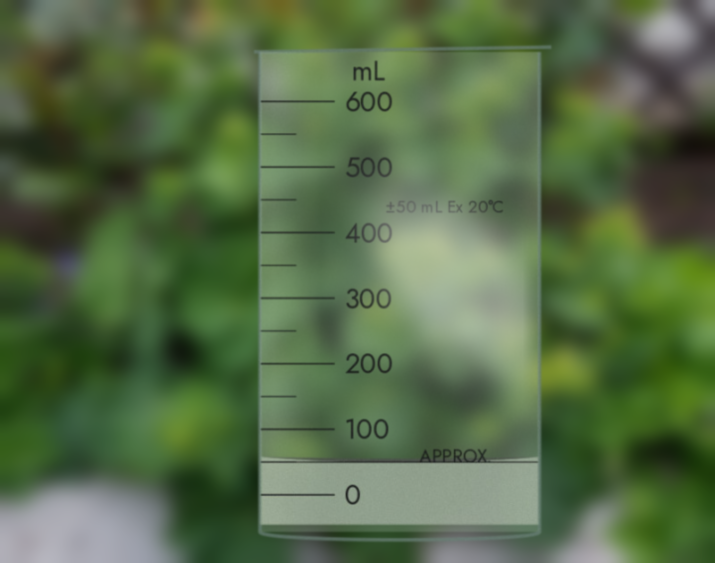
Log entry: mL 50
